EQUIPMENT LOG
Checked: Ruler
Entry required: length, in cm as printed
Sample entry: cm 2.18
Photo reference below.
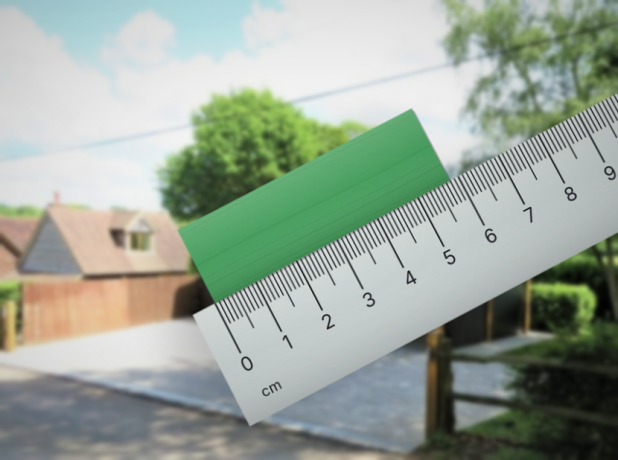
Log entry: cm 5.8
